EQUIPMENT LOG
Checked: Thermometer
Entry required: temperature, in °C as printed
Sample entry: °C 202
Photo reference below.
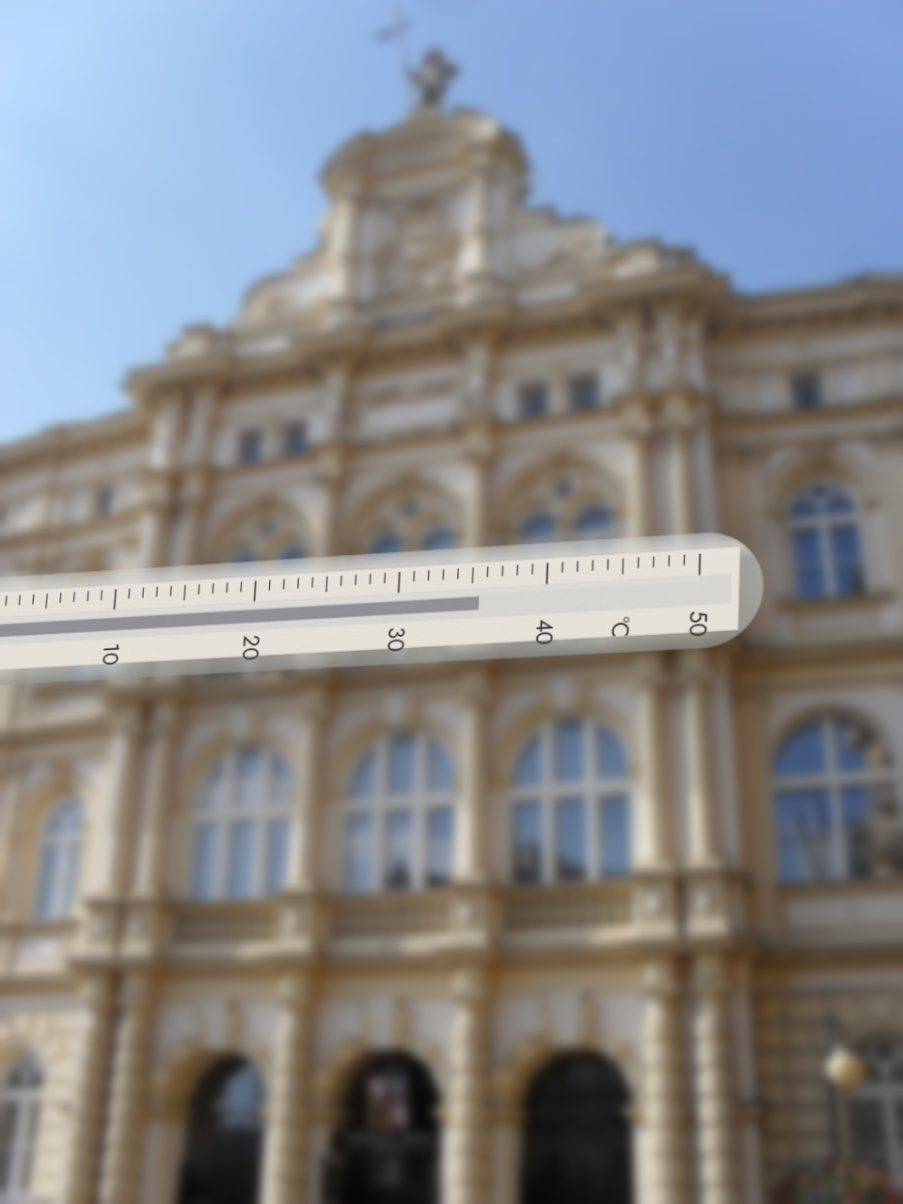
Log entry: °C 35.5
